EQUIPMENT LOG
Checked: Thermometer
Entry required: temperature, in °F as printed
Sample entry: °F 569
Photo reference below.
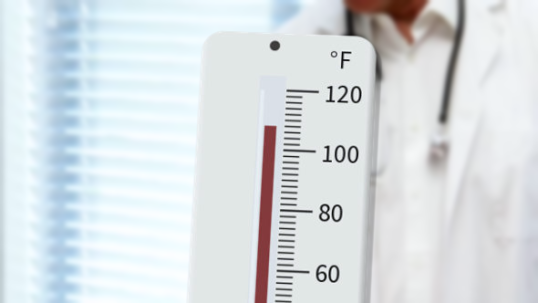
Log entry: °F 108
